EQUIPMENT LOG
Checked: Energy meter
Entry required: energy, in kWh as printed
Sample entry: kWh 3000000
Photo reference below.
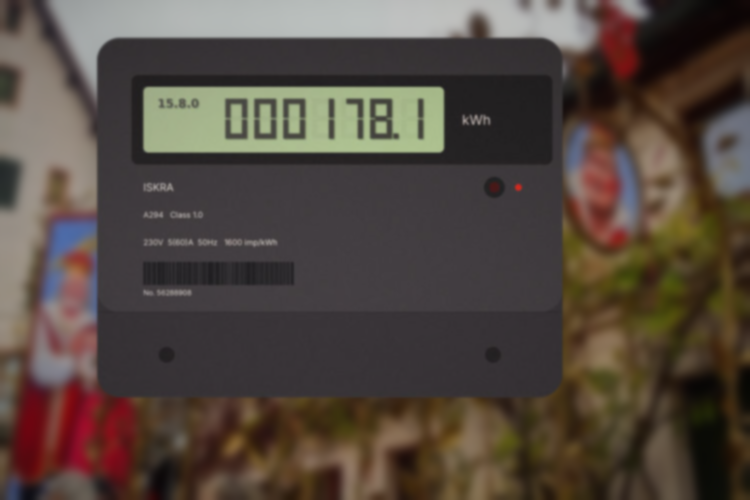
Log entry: kWh 178.1
